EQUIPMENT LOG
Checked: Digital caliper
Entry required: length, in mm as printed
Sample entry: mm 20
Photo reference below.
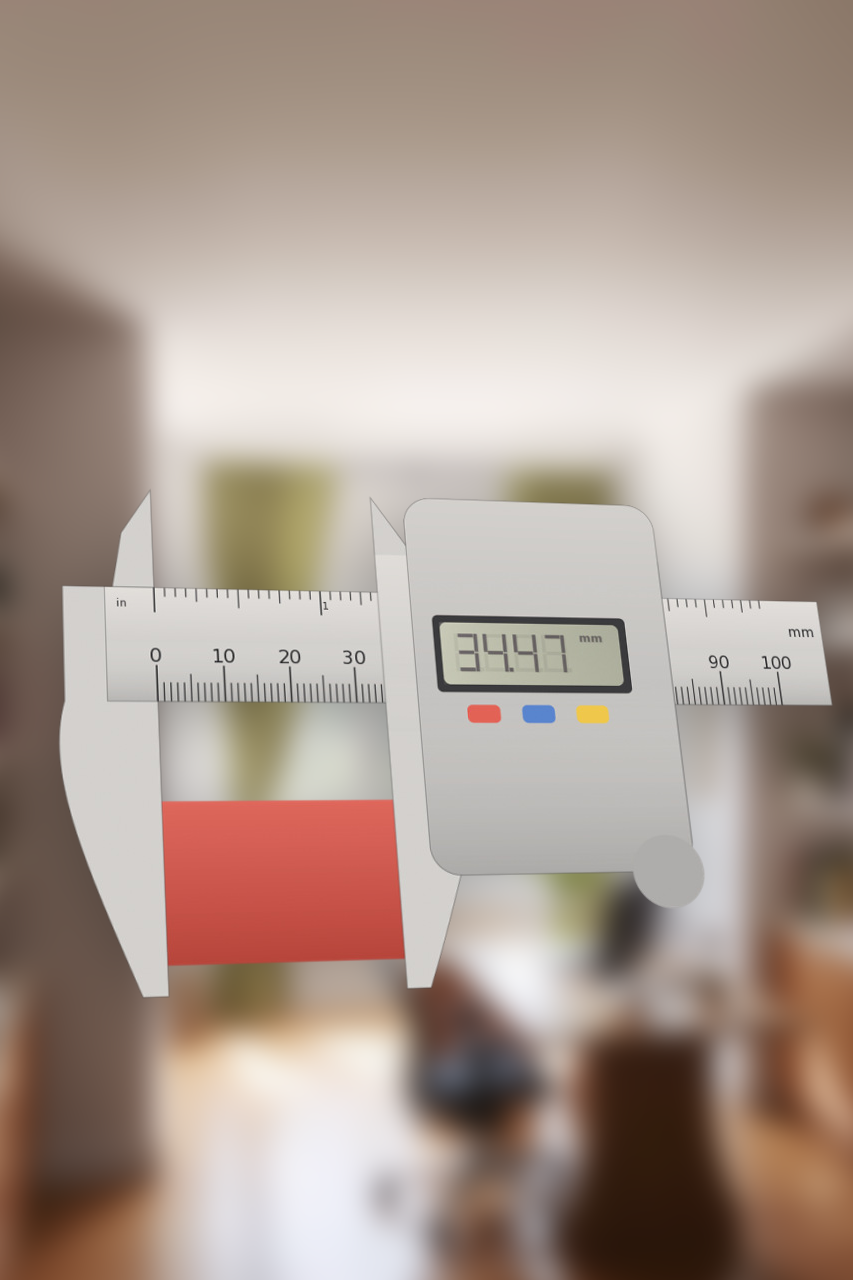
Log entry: mm 34.47
